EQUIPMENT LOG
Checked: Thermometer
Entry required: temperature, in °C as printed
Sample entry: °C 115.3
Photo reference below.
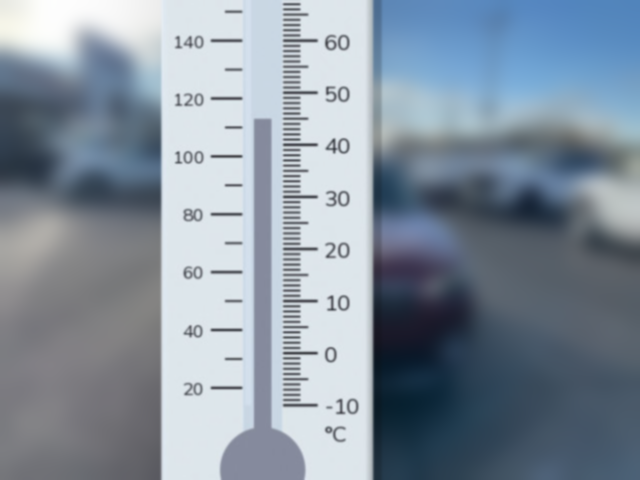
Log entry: °C 45
